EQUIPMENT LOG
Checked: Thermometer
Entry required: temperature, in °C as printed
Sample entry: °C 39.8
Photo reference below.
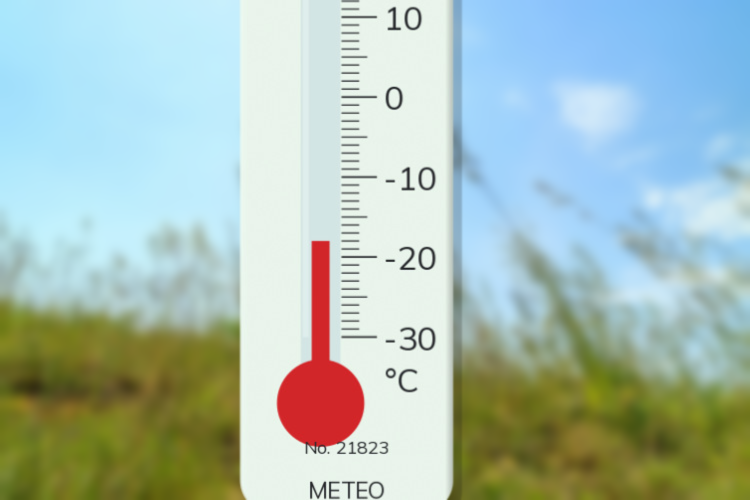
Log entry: °C -18
